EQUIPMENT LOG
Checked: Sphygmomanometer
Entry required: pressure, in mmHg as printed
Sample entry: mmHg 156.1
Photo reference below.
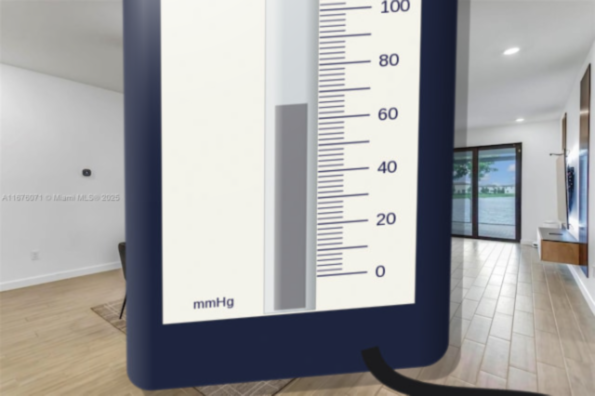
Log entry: mmHg 66
